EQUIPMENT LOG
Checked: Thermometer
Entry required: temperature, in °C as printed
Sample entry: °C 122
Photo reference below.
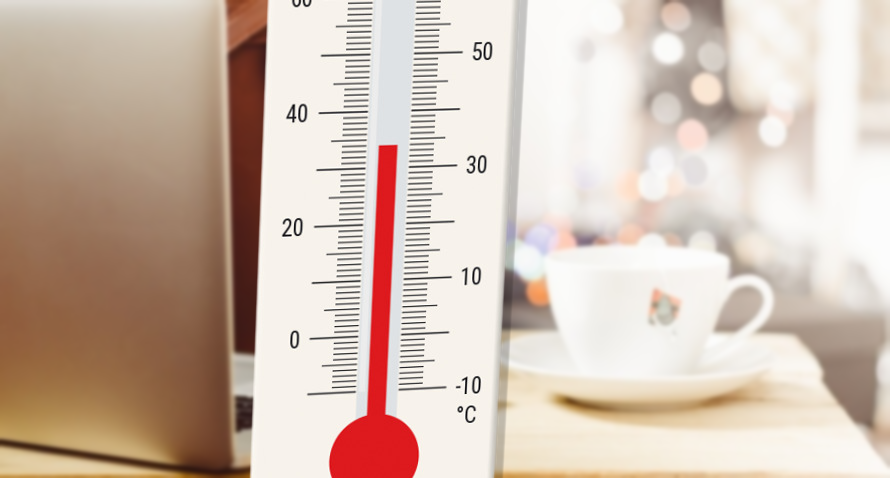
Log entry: °C 34
